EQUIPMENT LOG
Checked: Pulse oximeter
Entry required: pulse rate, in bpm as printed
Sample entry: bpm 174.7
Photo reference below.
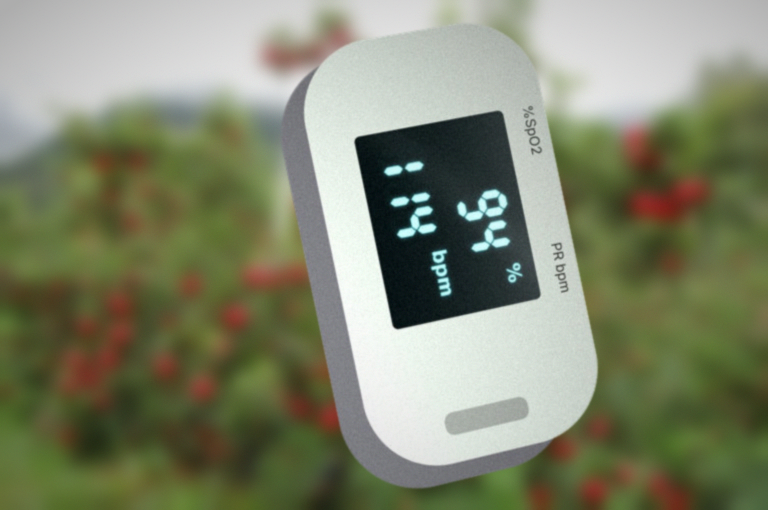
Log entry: bpm 114
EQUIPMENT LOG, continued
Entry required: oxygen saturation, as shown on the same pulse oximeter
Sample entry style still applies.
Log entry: % 94
